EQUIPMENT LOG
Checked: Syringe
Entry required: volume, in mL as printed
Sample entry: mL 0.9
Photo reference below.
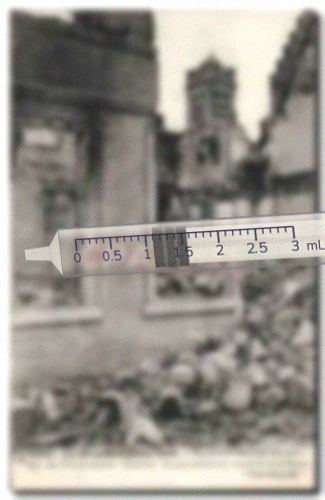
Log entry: mL 1.1
